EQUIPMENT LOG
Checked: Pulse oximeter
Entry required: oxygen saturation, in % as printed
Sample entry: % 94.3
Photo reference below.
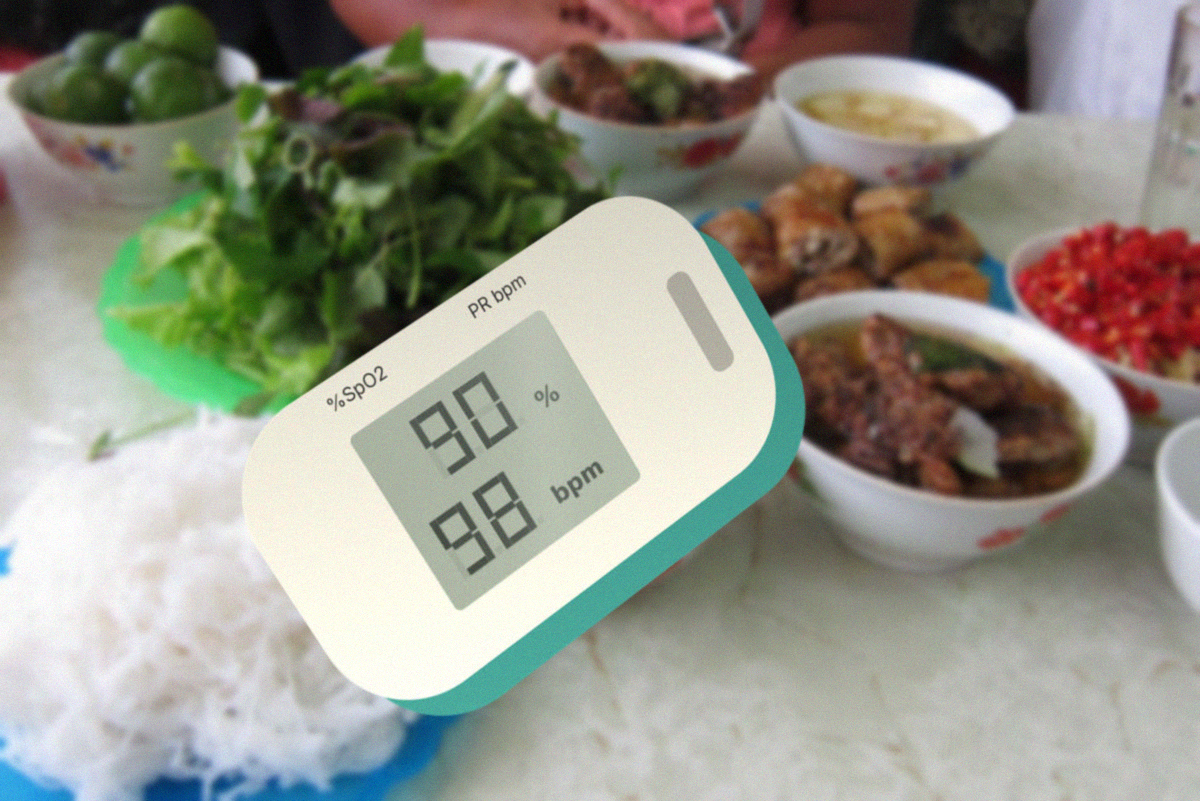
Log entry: % 90
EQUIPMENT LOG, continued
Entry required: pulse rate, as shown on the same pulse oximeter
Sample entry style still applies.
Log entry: bpm 98
